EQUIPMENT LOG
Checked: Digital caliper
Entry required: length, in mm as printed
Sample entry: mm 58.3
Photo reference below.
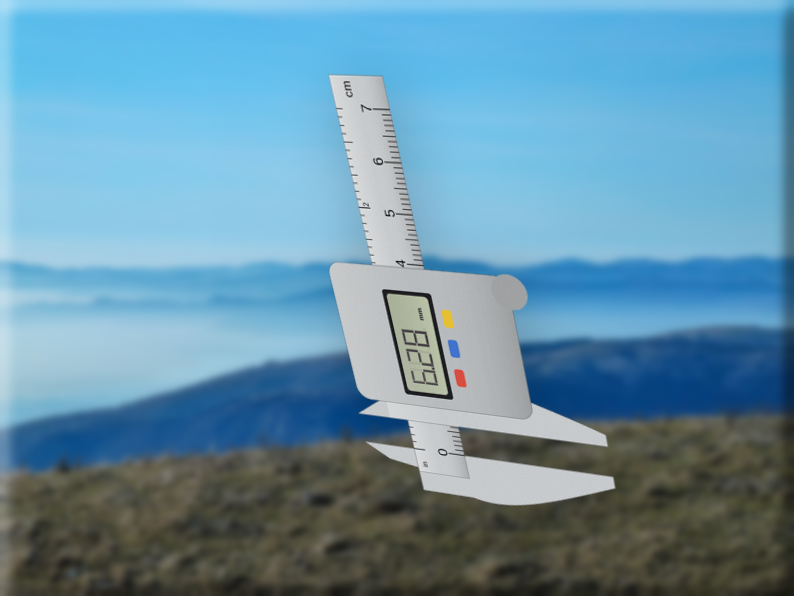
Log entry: mm 6.28
